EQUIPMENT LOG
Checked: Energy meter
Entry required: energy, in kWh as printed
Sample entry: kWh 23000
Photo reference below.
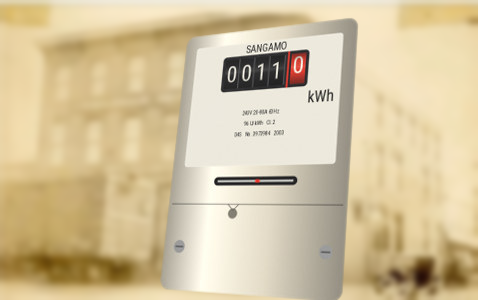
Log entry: kWh 11.0
